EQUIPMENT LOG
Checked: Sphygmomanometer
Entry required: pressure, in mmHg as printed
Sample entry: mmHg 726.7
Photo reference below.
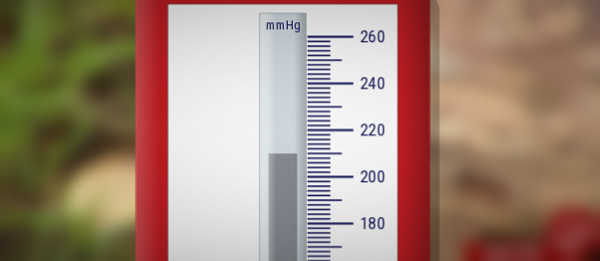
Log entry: mmHg 210
